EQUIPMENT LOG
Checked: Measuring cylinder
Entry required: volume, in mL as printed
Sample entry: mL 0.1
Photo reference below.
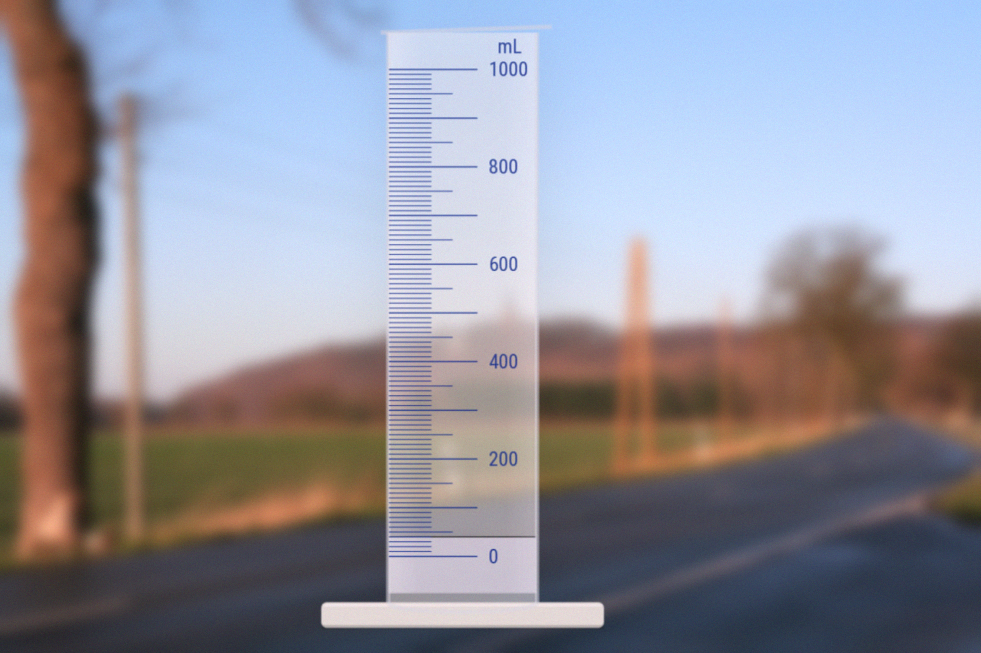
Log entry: mL 40
